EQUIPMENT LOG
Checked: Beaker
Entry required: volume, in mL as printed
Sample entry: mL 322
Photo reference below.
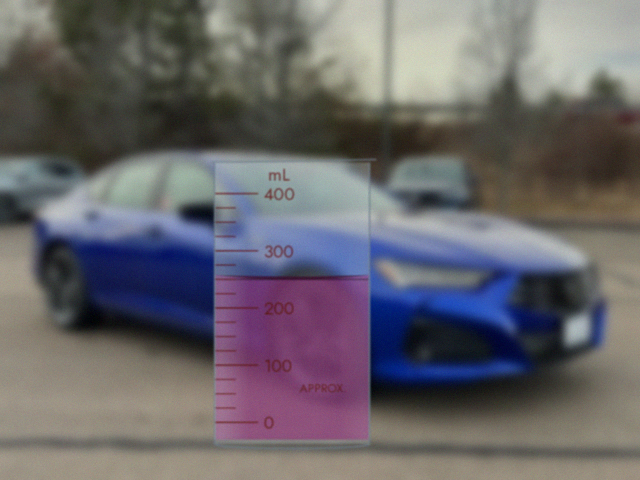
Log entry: mL 250
